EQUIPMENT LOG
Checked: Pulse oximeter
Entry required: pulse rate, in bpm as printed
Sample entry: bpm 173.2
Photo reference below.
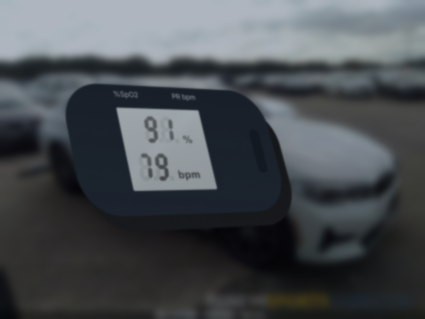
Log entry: bpm 79
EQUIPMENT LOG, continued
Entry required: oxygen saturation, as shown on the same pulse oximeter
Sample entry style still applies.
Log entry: % 91
